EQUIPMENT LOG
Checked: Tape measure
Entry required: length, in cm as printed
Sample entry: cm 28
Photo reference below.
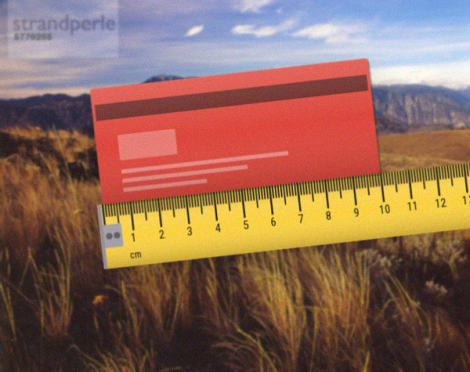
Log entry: cm 10
